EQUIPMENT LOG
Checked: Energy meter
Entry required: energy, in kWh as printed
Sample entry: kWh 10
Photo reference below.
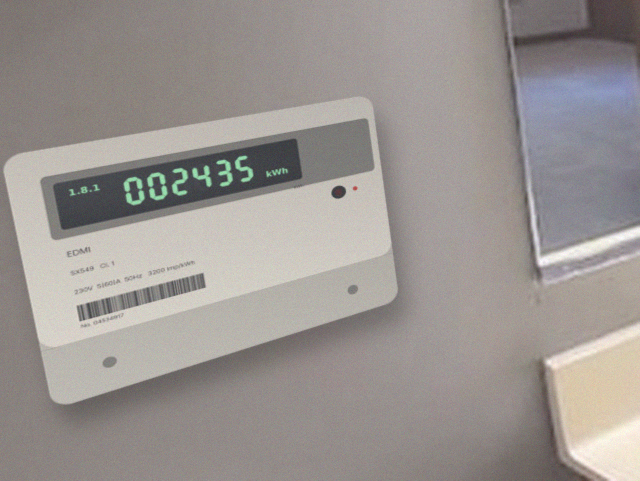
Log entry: kWh 2435
